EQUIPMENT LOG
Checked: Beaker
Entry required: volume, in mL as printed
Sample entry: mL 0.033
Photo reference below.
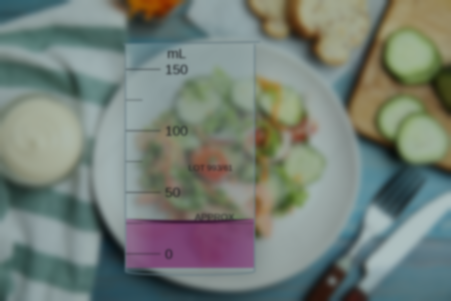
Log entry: mL 25
